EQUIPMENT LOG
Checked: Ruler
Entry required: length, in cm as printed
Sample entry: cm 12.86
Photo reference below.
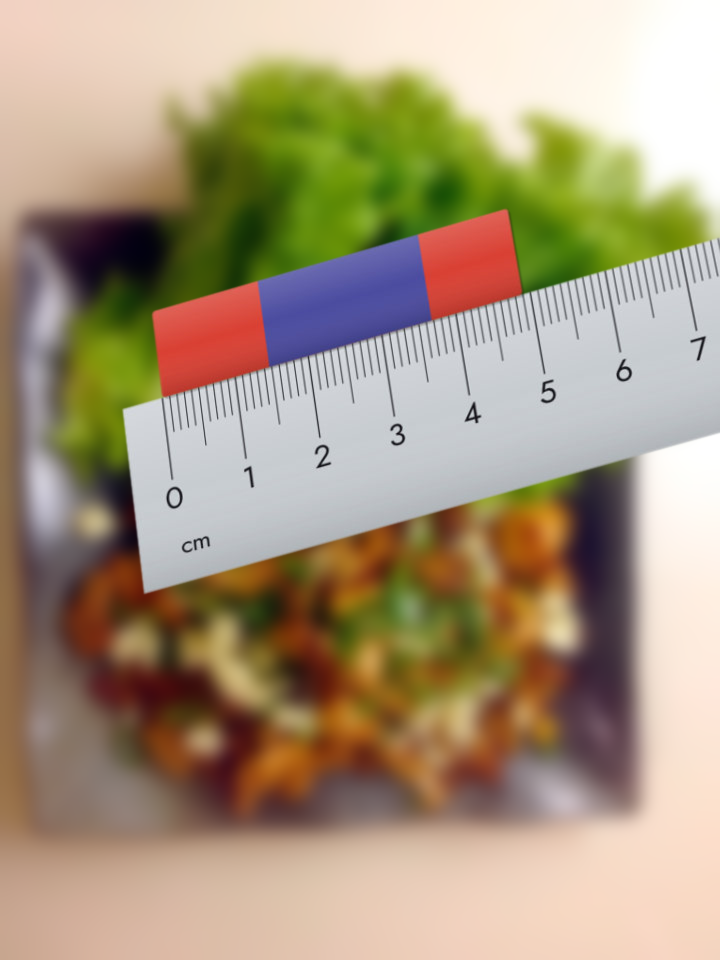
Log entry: cm 4.9
